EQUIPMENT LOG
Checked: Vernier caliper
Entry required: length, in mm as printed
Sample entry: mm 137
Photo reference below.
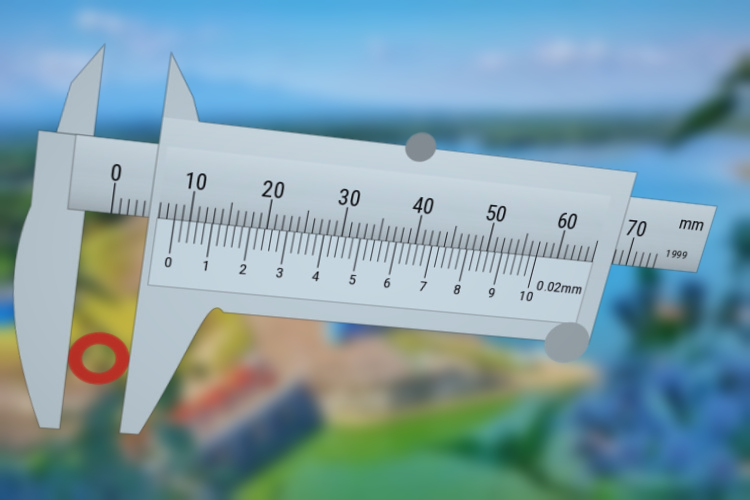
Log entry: mm 8.0
